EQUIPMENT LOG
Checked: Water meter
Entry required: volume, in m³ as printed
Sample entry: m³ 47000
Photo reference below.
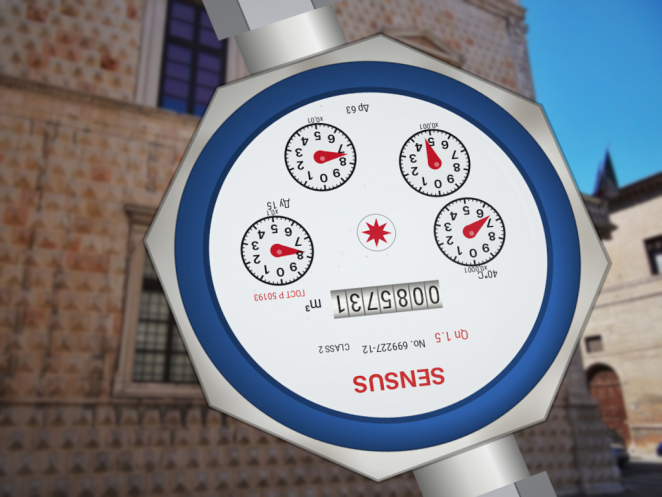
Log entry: m³ 85731.7746
